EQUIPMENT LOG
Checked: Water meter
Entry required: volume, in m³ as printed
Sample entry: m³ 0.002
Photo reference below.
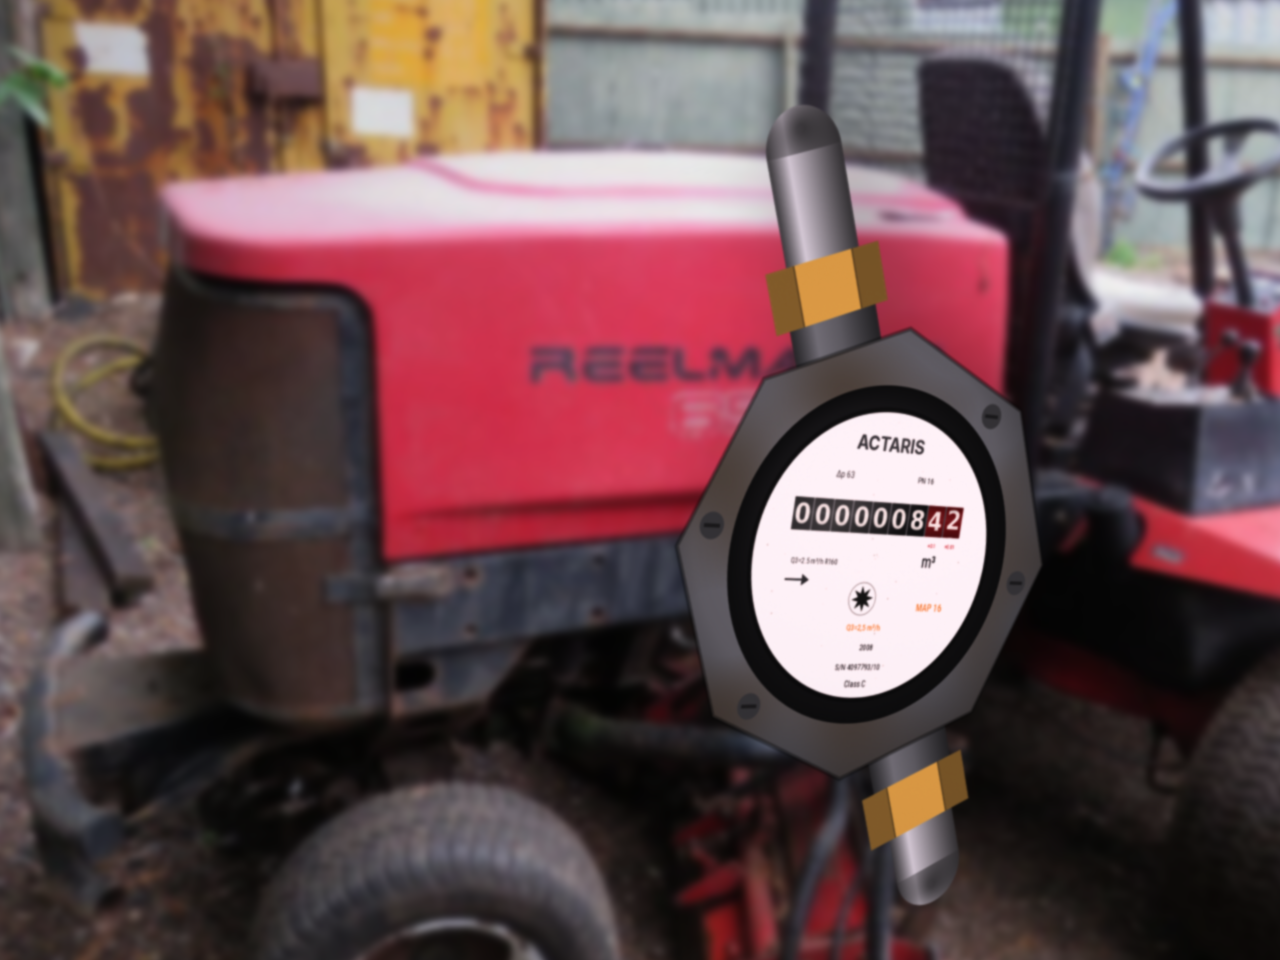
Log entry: m³ 8.42
